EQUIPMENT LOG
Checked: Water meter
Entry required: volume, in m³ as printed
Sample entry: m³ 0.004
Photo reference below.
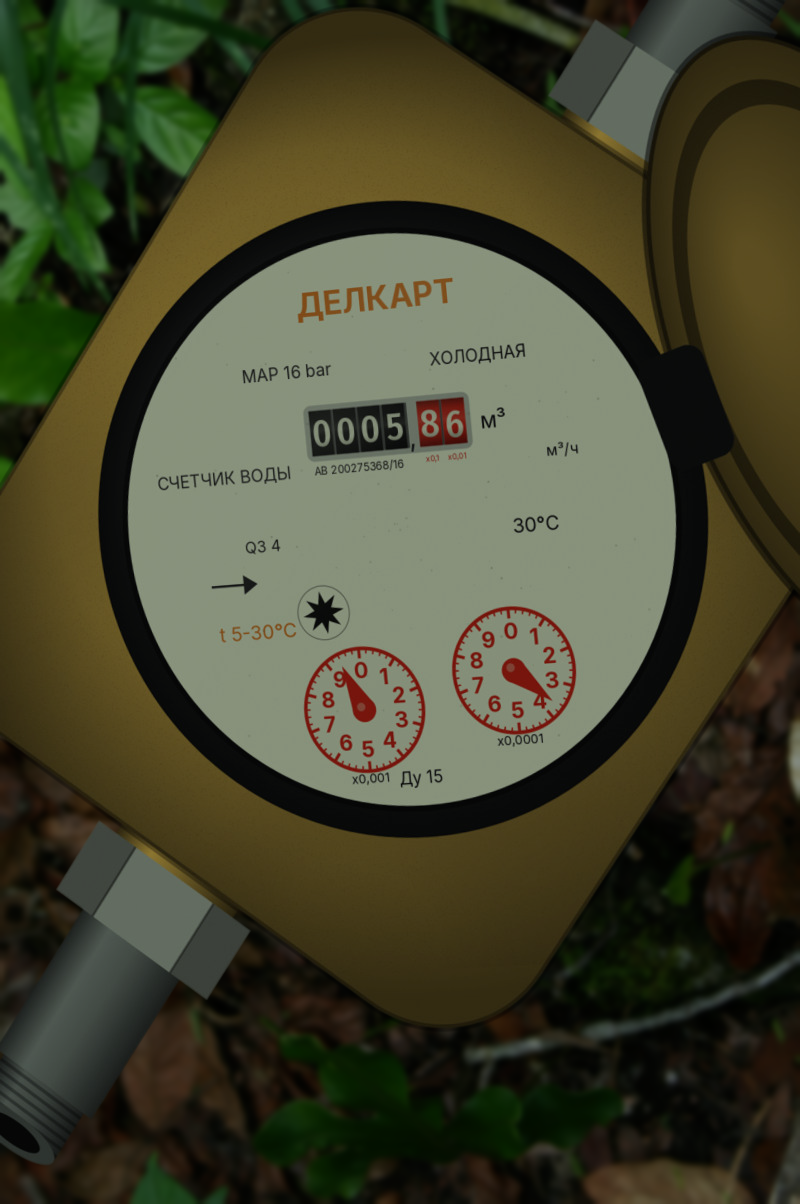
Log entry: m³ 5.8593
